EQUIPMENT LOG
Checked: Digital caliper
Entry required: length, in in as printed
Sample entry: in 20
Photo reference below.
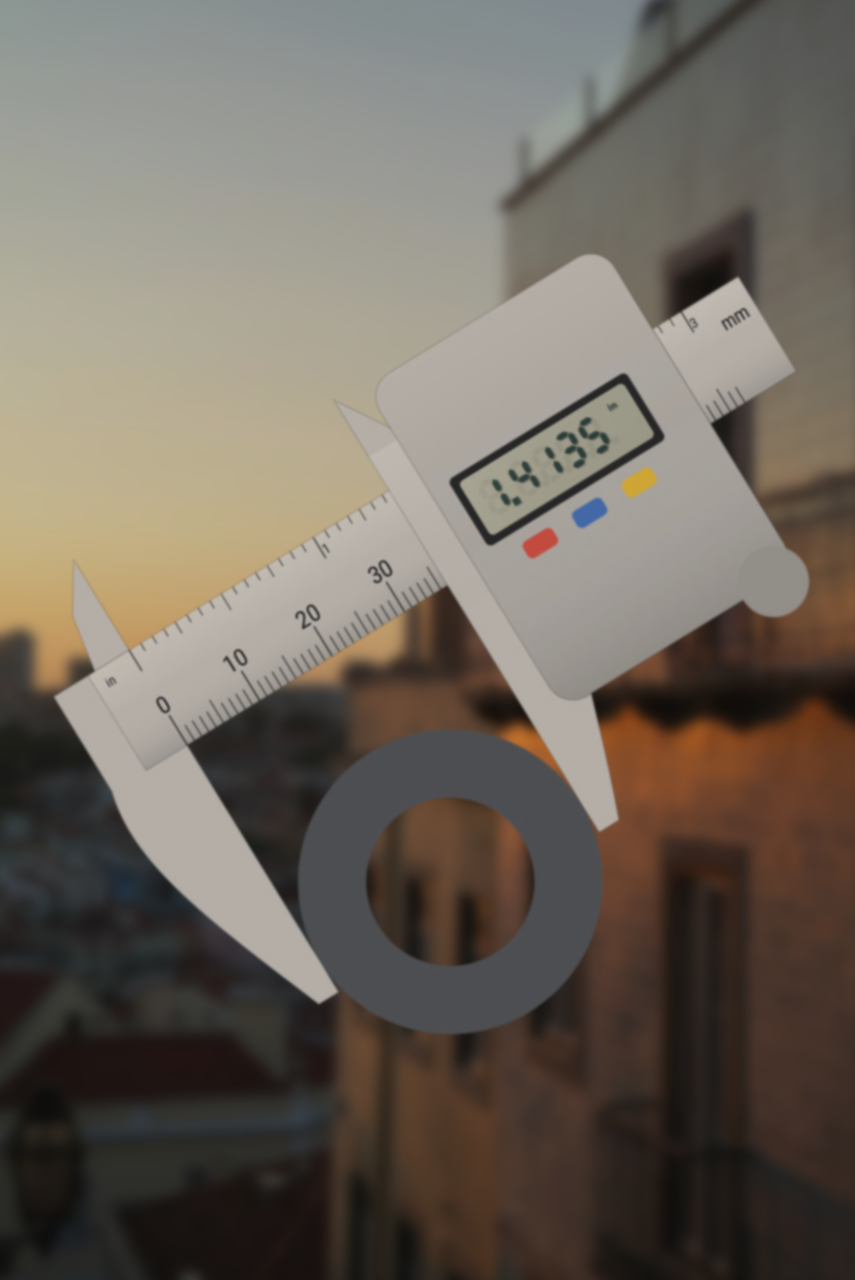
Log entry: in 1.4135
